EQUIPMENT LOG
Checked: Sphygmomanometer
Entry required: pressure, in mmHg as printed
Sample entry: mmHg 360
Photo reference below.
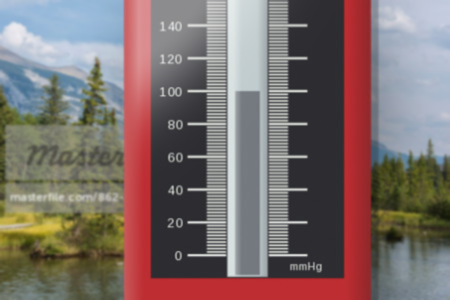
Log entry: mmHg 100
